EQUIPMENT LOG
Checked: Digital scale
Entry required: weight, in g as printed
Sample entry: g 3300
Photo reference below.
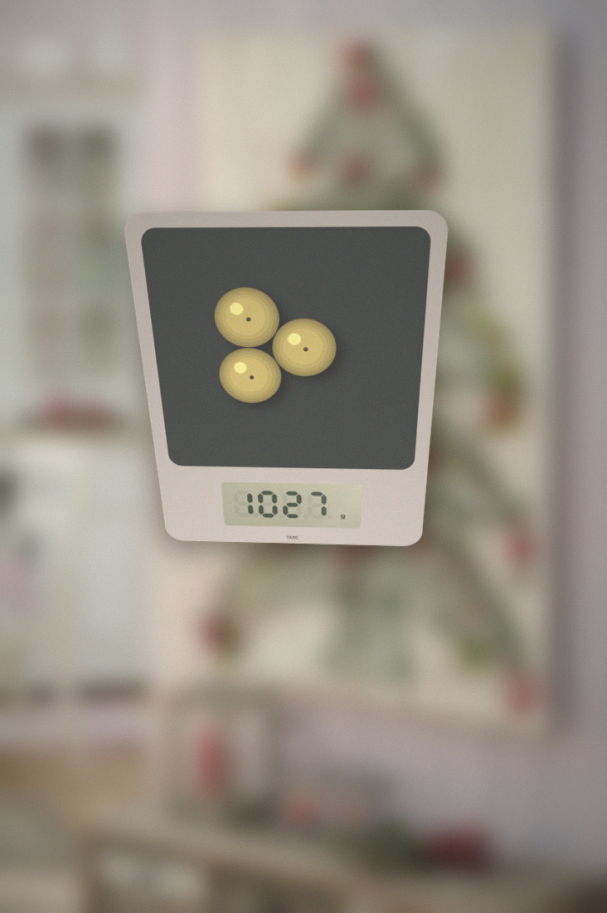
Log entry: g 1027
